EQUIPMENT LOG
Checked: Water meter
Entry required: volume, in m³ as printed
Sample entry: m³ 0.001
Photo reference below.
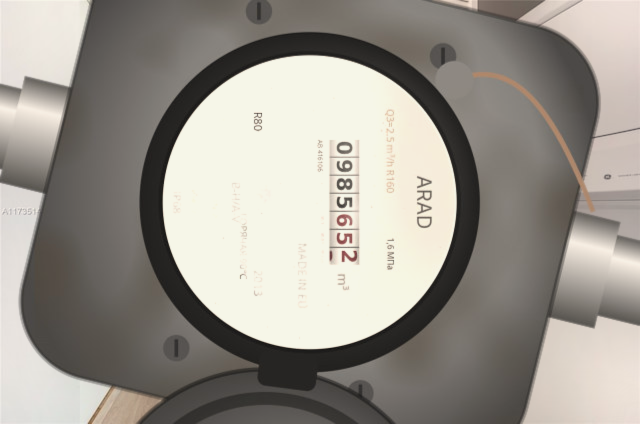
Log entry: m³ 985.652
